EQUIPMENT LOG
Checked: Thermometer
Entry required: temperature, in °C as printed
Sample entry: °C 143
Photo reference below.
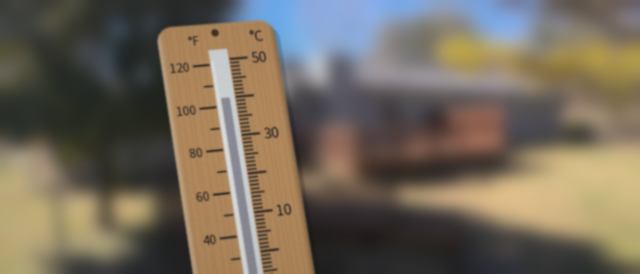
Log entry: °C 40
